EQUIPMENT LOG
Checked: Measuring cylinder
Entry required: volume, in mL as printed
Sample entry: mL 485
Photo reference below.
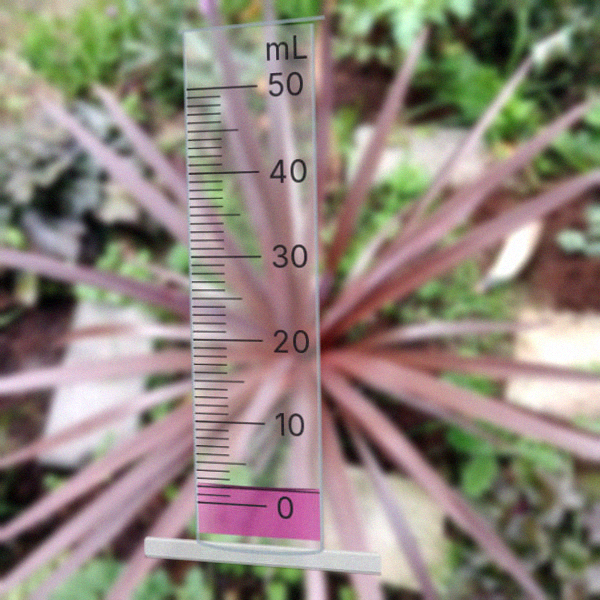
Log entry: mL 2
